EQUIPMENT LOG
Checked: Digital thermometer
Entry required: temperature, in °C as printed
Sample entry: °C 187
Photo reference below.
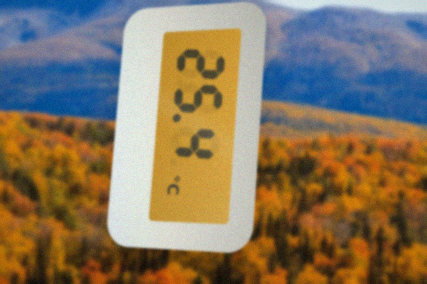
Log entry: °C 25.4
